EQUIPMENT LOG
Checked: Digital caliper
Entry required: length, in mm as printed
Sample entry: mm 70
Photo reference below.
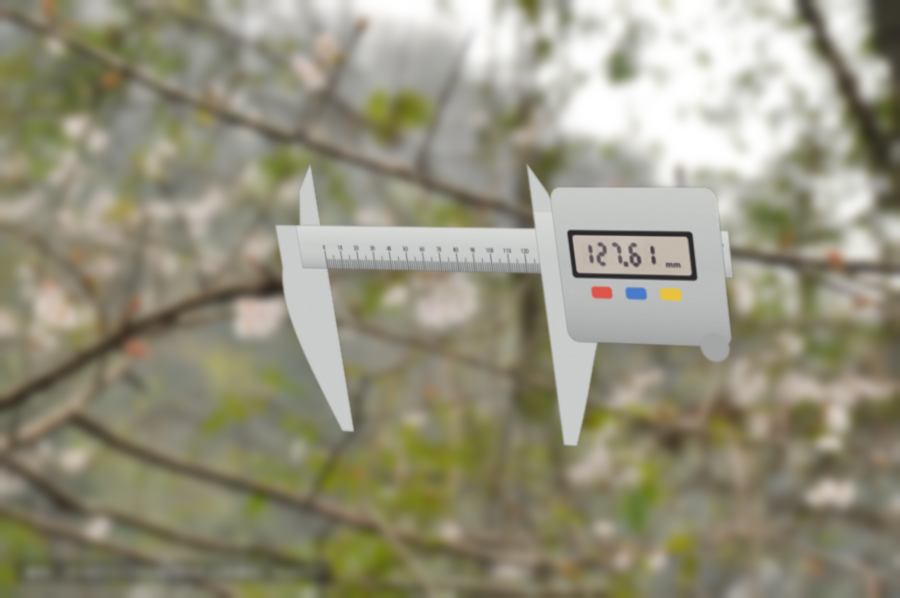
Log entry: mm 127.61
